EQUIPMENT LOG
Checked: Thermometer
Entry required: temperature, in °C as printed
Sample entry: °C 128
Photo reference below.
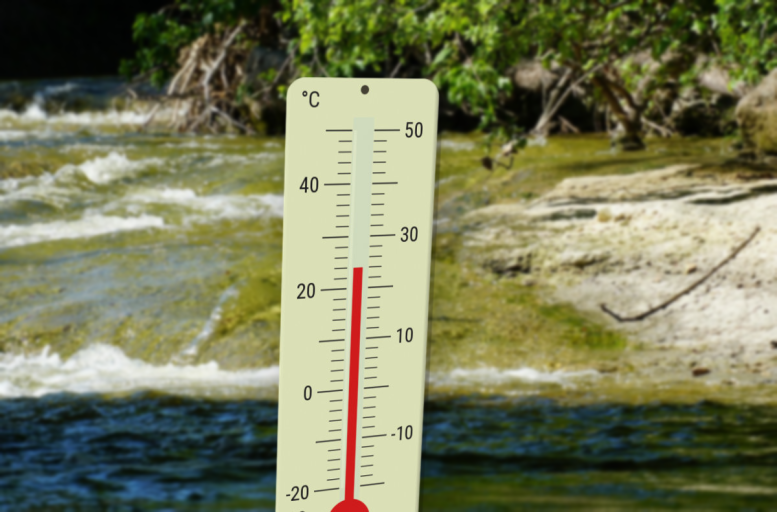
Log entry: °C 24
